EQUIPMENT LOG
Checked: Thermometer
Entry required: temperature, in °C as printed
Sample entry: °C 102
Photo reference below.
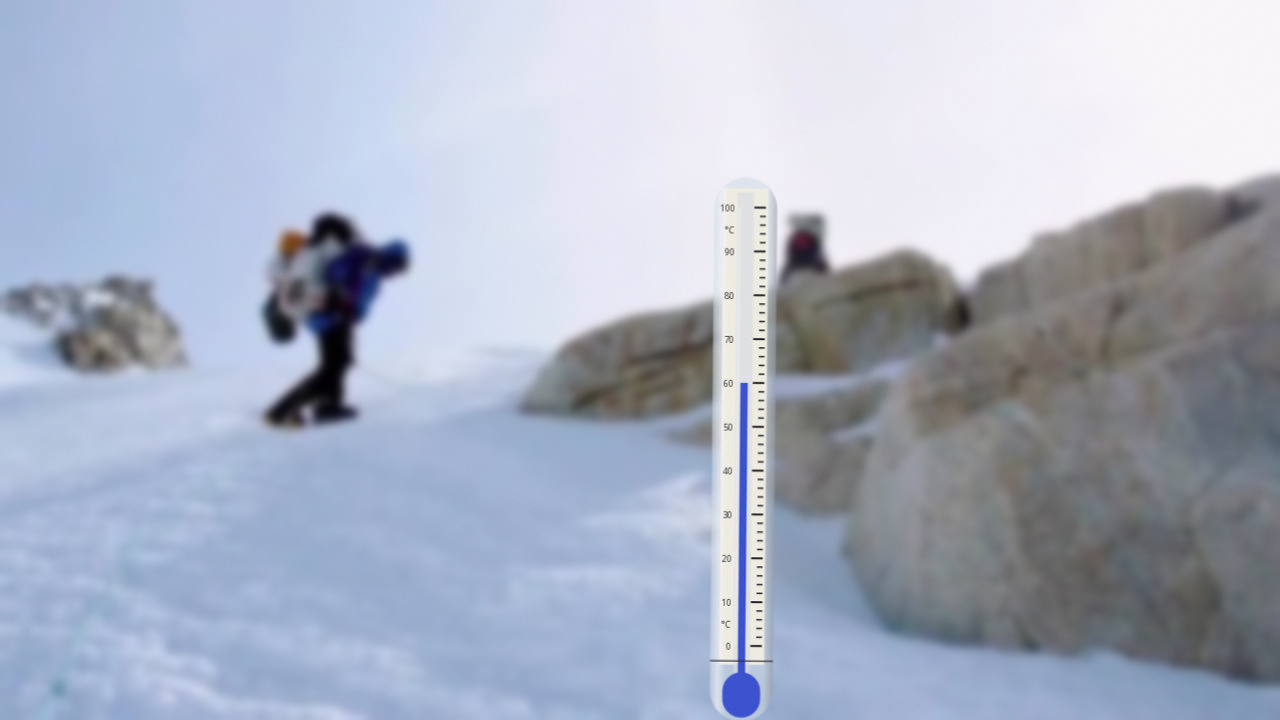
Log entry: °C 60
